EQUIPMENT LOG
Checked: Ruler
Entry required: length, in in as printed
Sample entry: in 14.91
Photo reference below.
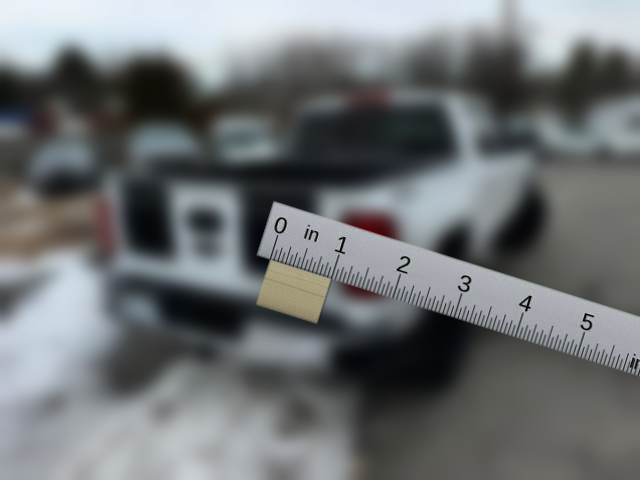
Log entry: in 1
